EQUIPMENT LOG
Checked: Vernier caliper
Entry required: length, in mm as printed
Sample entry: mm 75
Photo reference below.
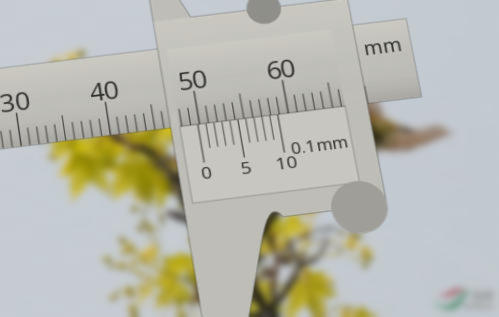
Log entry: mm 49.8
